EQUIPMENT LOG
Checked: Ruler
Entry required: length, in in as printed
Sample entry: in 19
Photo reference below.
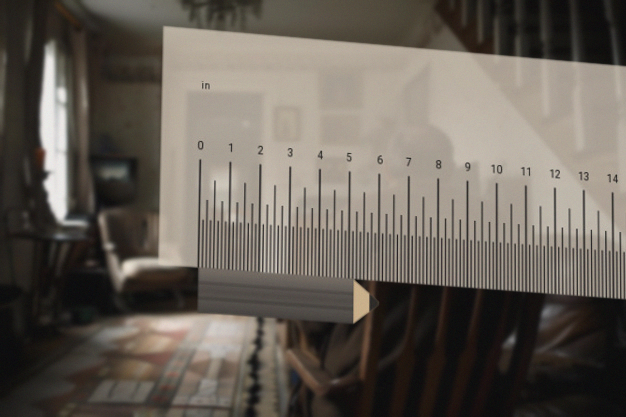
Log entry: in 6
